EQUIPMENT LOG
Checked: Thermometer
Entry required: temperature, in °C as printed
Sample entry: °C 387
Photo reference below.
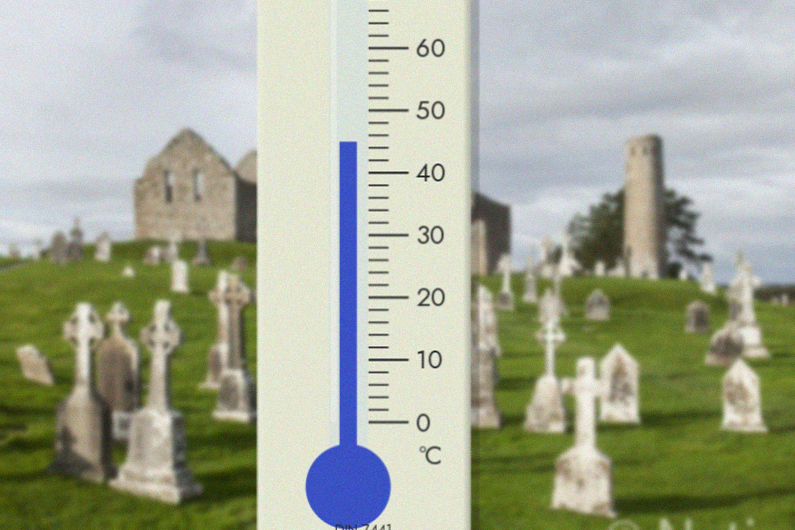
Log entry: °C 45
